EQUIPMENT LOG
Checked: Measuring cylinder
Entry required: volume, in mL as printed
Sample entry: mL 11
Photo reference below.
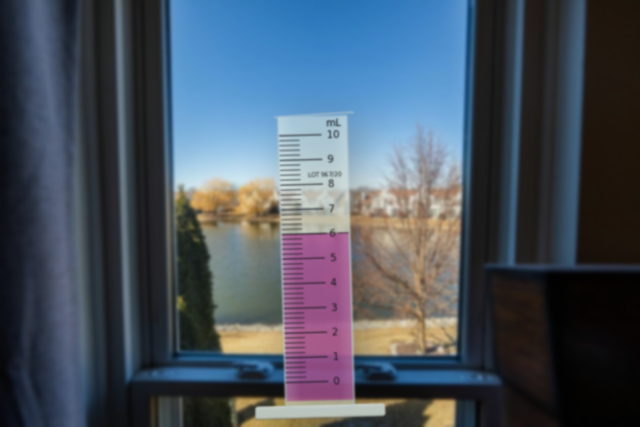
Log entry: mL 6
